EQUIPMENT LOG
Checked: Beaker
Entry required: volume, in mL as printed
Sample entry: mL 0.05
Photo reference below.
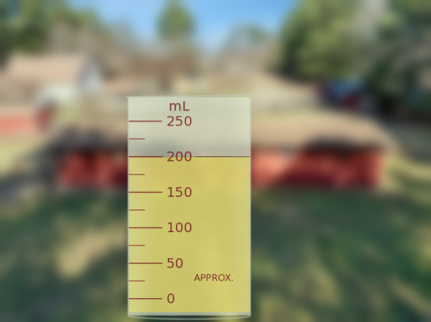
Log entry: mL 200
